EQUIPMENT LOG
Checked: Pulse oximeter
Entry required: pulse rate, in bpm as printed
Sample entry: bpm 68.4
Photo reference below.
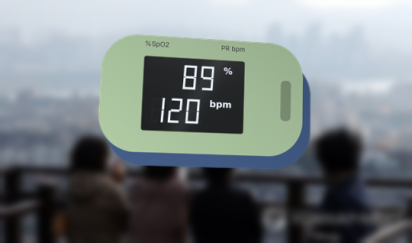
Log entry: bpm 120
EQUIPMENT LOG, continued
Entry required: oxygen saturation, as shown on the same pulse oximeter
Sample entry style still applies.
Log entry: % 89
